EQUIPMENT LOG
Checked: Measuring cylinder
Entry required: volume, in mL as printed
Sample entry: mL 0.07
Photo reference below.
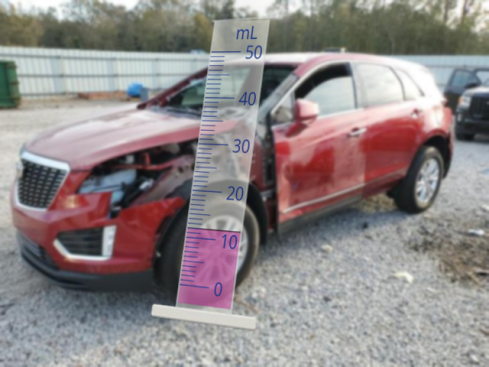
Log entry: mL 12
